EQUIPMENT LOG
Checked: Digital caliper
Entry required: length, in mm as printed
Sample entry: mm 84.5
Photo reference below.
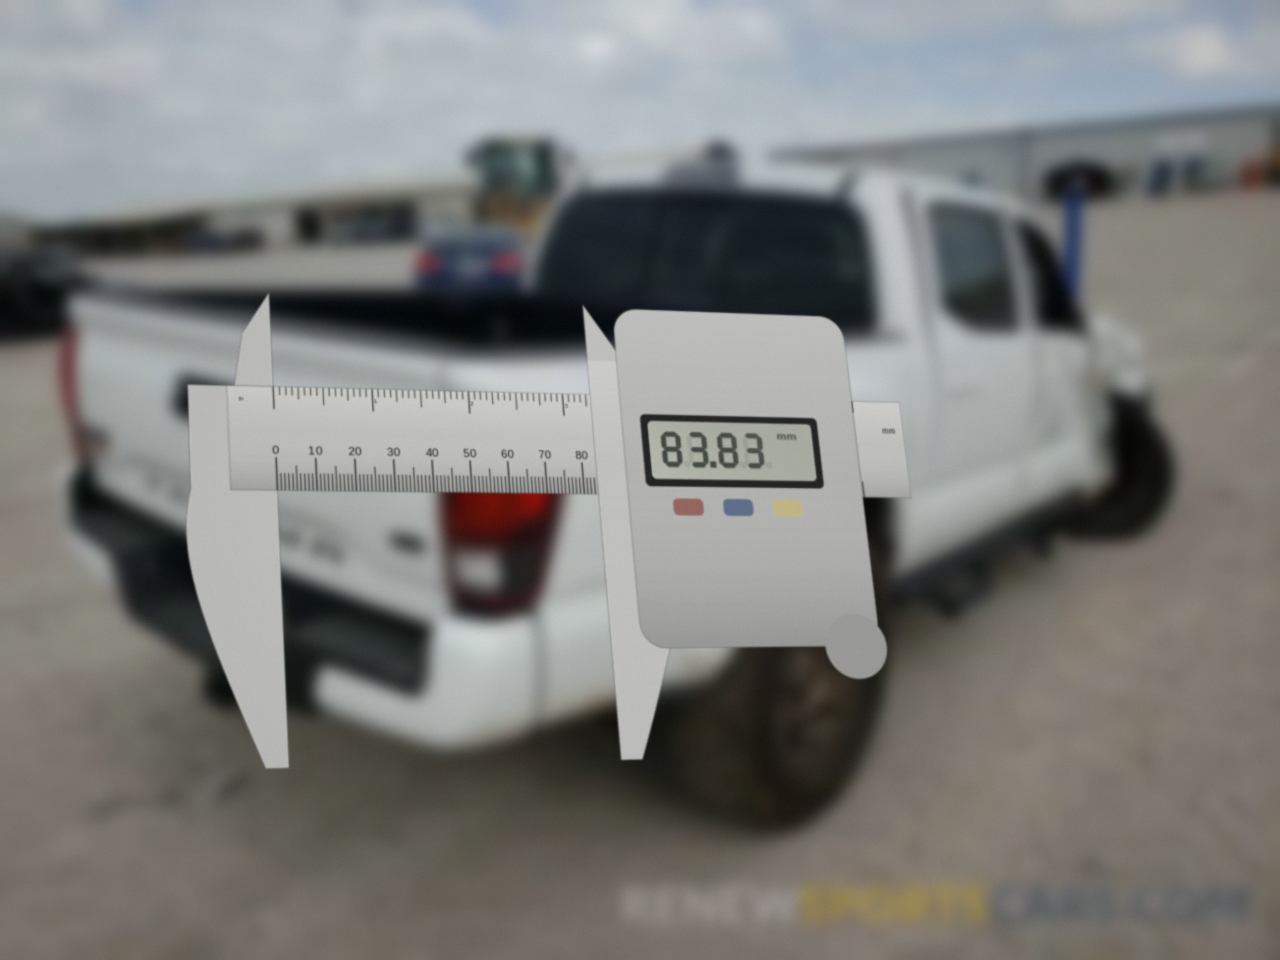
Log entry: mm 83.83
